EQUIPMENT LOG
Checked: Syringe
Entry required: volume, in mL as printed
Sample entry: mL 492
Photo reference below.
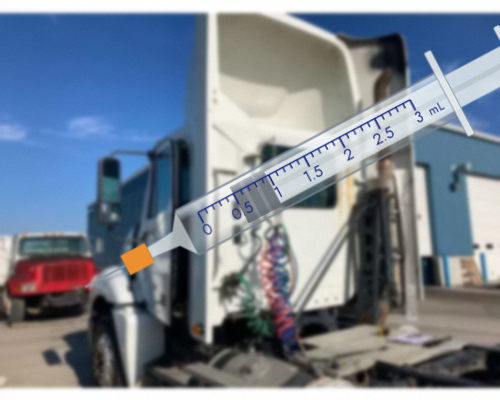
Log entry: mL 0.5
